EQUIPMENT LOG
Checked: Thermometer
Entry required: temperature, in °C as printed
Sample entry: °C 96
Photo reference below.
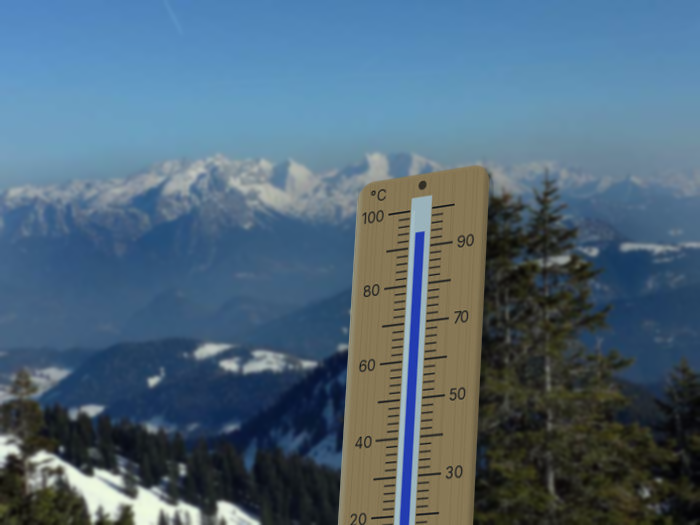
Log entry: °C 94
